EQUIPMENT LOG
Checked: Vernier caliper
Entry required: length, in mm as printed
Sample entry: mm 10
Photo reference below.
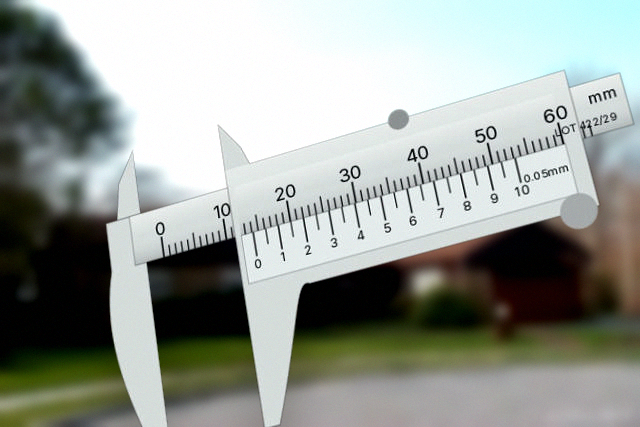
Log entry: mm 14.2
